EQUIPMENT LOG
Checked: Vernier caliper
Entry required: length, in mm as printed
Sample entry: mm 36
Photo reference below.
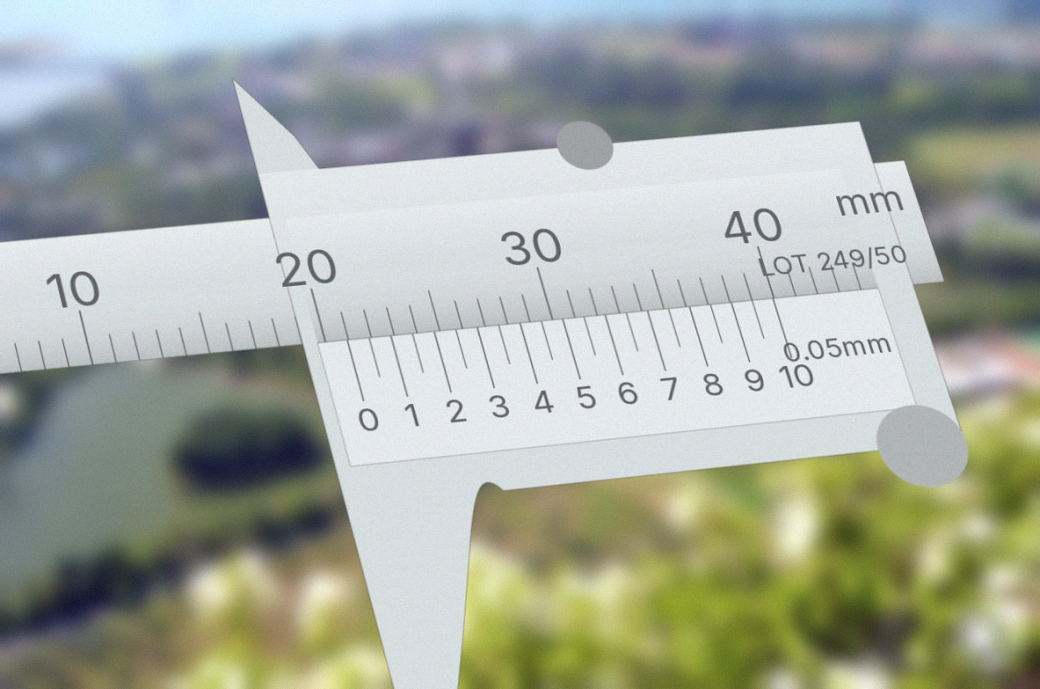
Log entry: mm 20.95
